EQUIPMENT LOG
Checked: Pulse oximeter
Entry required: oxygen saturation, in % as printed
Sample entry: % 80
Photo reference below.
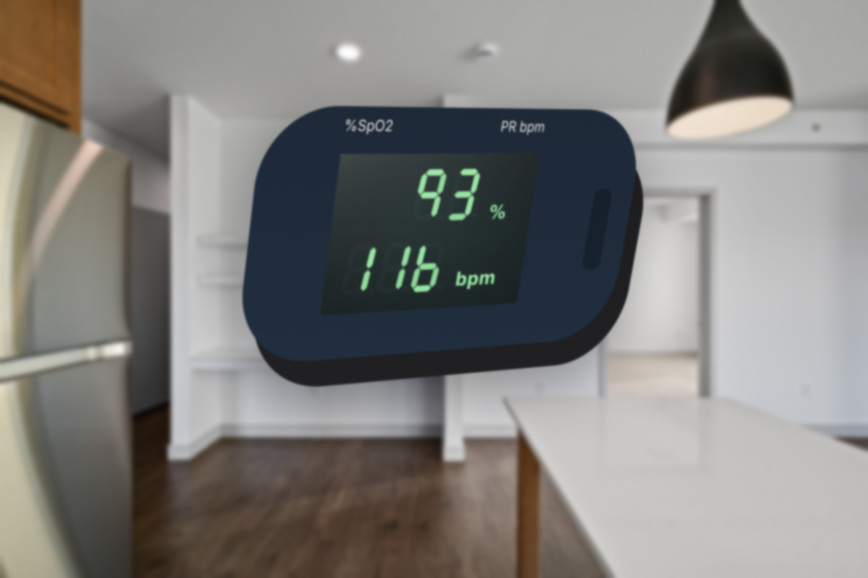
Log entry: % 93
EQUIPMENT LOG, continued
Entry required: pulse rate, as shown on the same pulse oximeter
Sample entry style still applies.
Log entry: bpm 116
